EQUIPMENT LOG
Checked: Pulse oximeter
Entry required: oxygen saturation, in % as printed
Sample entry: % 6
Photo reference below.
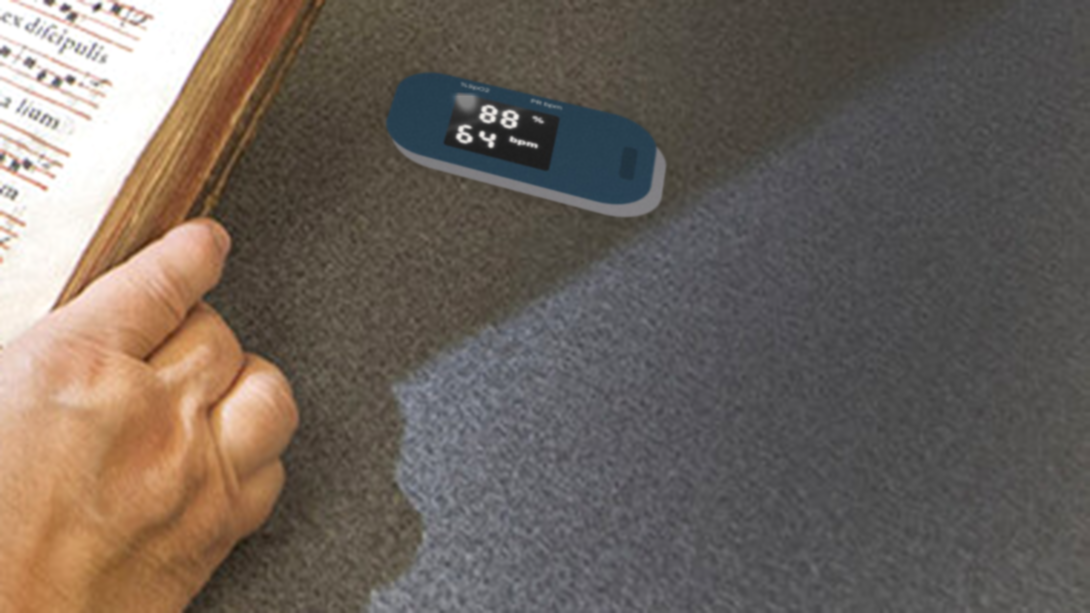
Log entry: % 88
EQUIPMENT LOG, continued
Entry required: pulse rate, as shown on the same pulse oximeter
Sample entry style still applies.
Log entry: bpm 64
